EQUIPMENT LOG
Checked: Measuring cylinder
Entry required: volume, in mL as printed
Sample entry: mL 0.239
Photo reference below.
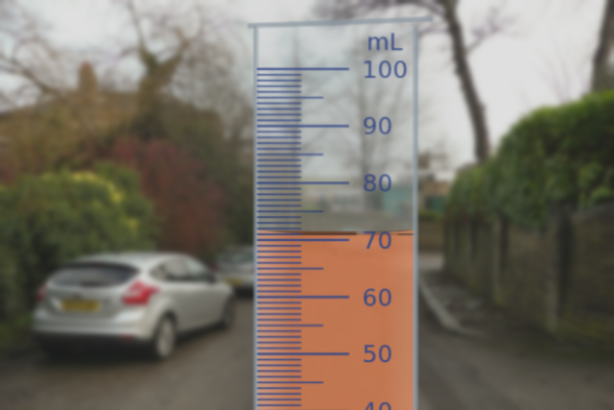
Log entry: mL 71
